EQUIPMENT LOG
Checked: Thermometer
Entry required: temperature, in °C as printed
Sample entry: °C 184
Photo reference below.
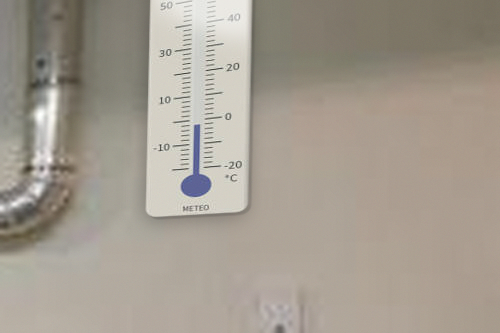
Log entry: °C -2
